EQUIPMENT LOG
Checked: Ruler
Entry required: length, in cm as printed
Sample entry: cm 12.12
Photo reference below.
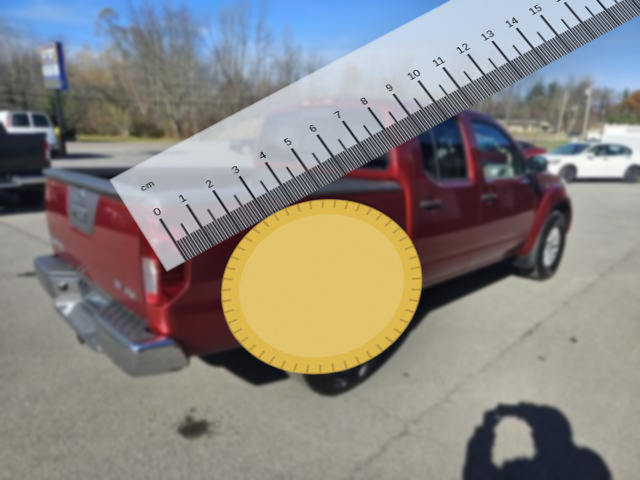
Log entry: cm 6.5
